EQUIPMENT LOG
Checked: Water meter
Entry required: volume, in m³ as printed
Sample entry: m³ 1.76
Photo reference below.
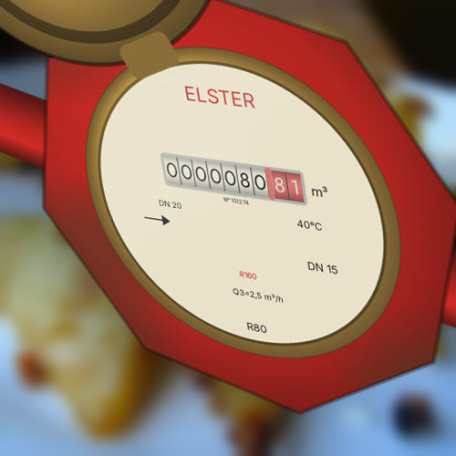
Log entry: m³ 80.81
